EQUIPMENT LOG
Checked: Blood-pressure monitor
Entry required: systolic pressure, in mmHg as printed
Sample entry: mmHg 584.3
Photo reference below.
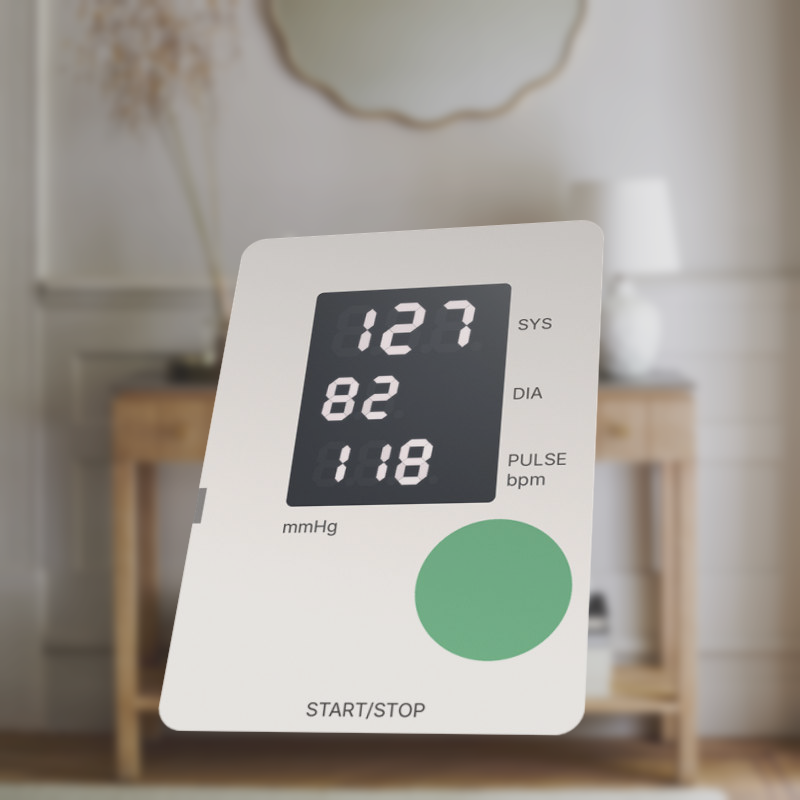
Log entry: mmHg 127
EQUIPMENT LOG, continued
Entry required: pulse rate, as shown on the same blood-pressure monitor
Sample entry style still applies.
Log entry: bpm 118
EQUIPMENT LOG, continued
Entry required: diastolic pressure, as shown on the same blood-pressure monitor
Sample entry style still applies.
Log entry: mmHg 82
